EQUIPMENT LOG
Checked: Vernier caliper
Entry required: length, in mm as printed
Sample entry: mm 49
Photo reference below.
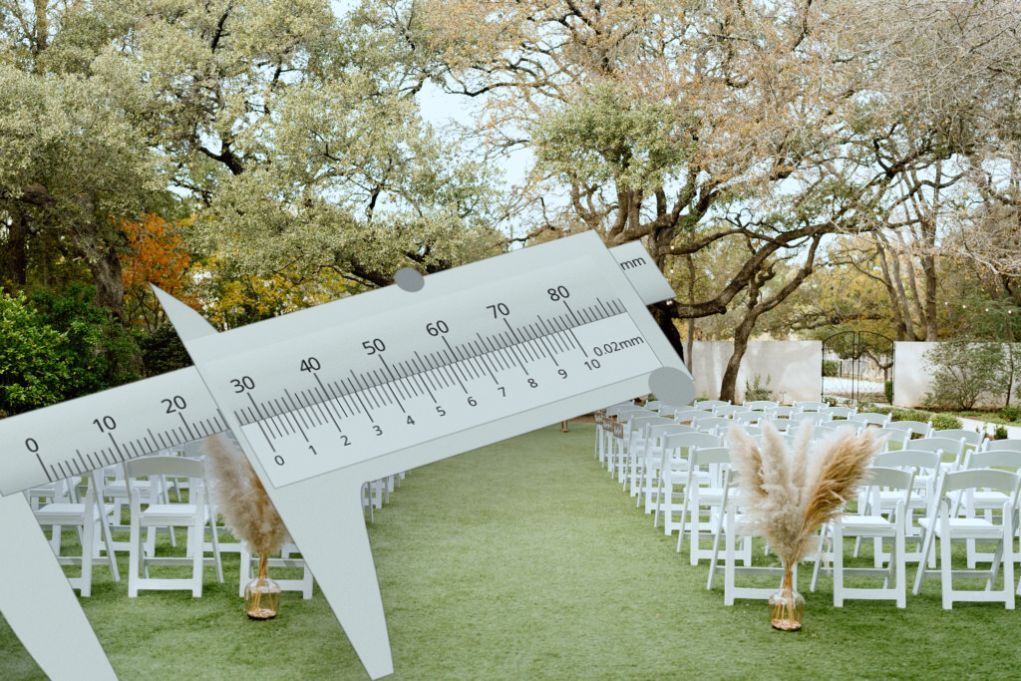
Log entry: mm 29.2
